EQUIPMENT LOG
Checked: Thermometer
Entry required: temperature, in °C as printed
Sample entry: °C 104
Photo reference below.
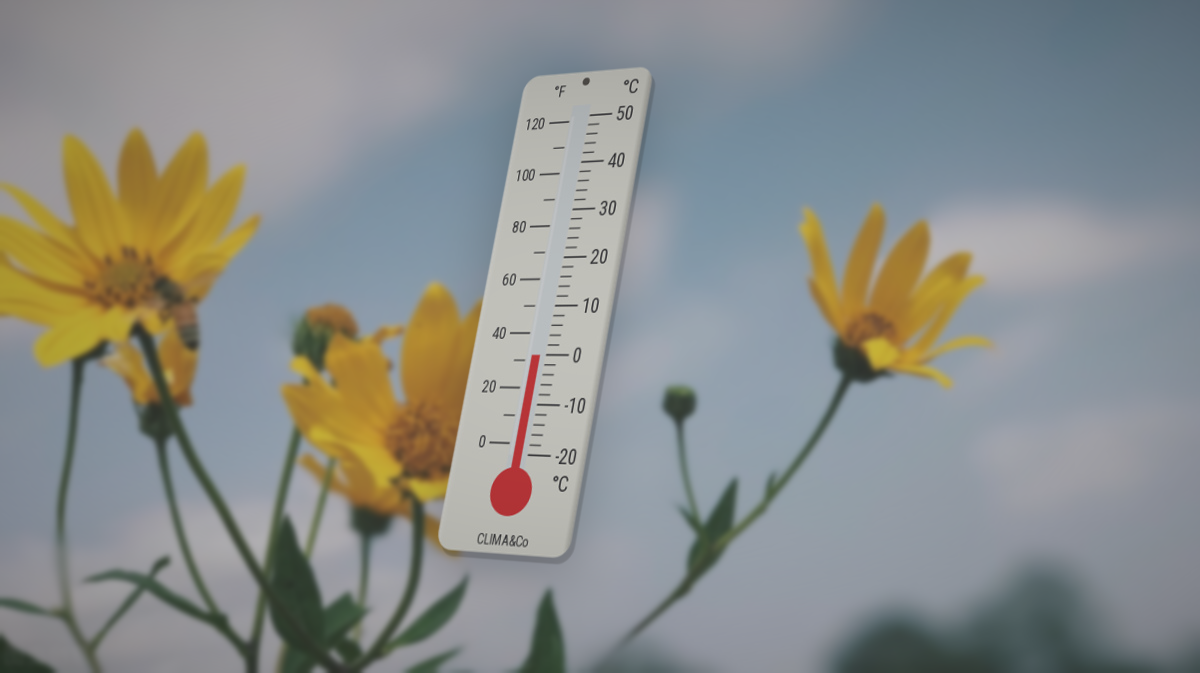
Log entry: °C 0
